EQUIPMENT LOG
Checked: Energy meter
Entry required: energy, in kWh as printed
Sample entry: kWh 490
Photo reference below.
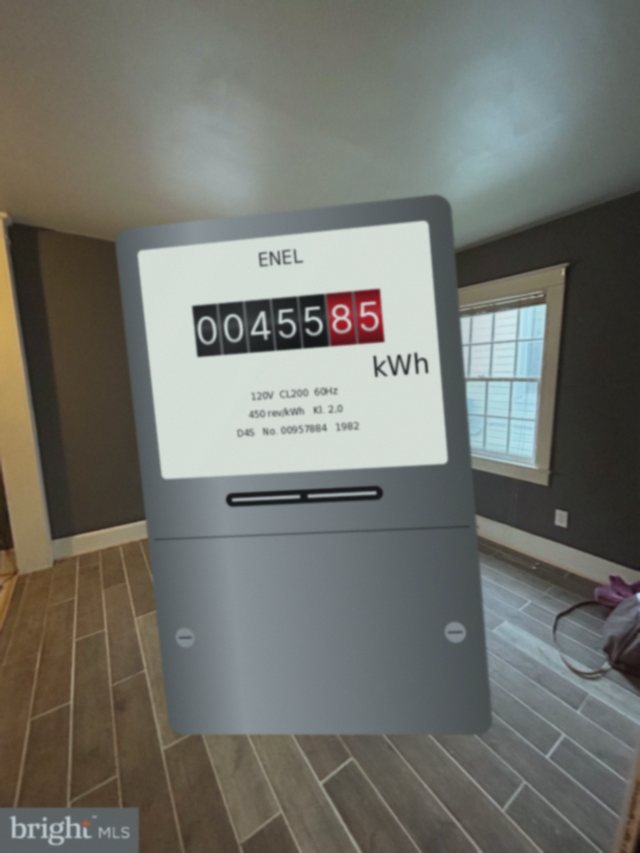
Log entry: kWh 455.85
